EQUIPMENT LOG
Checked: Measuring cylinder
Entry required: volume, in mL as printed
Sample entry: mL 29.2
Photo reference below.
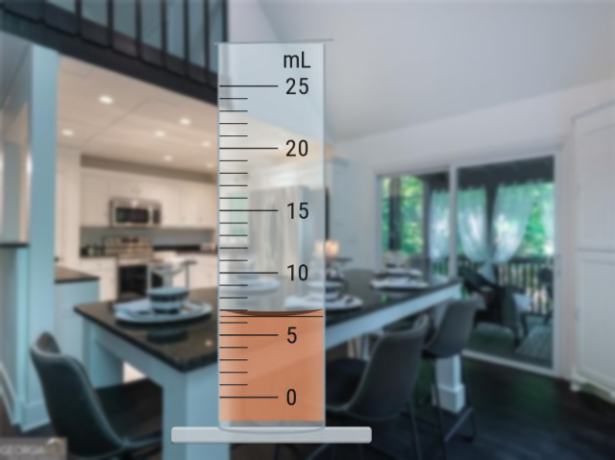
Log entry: mL 6.5
